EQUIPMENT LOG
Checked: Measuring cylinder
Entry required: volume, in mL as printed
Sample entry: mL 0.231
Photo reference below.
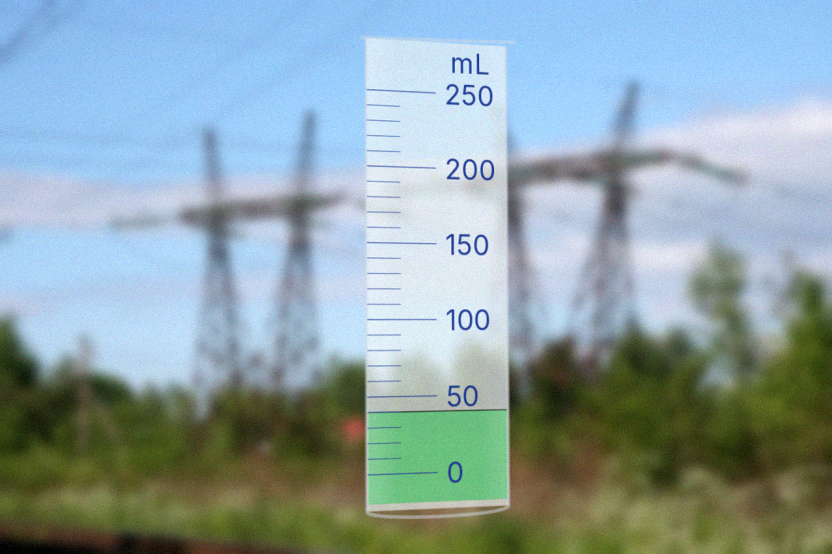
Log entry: mL 40
